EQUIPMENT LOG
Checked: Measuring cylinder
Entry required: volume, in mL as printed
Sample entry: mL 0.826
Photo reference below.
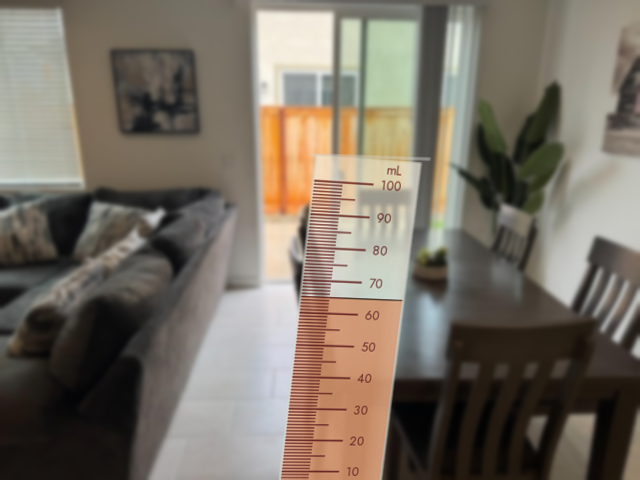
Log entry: mL 65
